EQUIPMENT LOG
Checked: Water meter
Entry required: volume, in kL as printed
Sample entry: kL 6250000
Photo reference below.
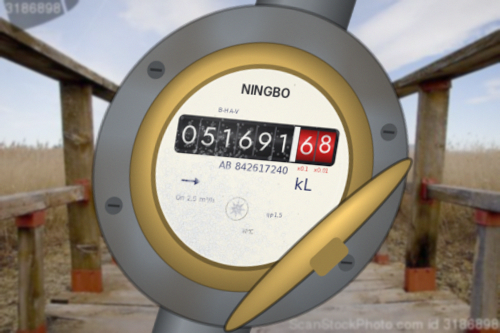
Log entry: kL 51691.68
